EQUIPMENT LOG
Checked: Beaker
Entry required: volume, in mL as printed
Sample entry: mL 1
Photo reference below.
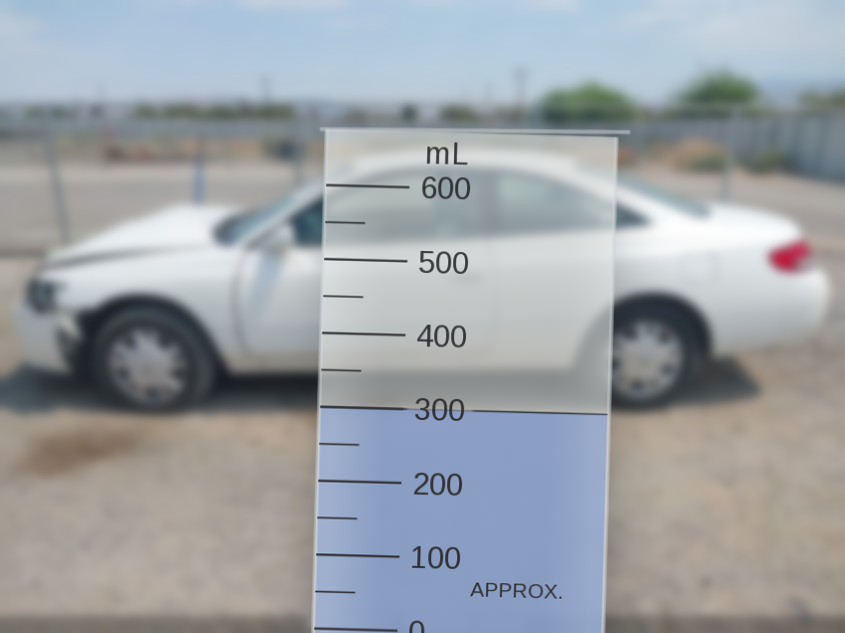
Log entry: mL 300
